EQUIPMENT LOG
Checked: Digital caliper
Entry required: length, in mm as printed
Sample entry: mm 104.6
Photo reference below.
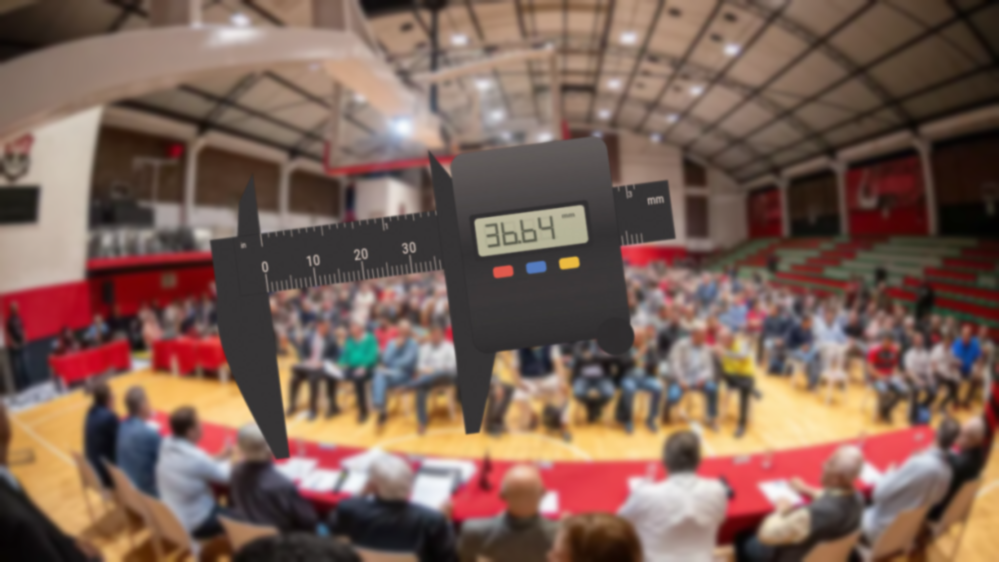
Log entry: mm 36.64
